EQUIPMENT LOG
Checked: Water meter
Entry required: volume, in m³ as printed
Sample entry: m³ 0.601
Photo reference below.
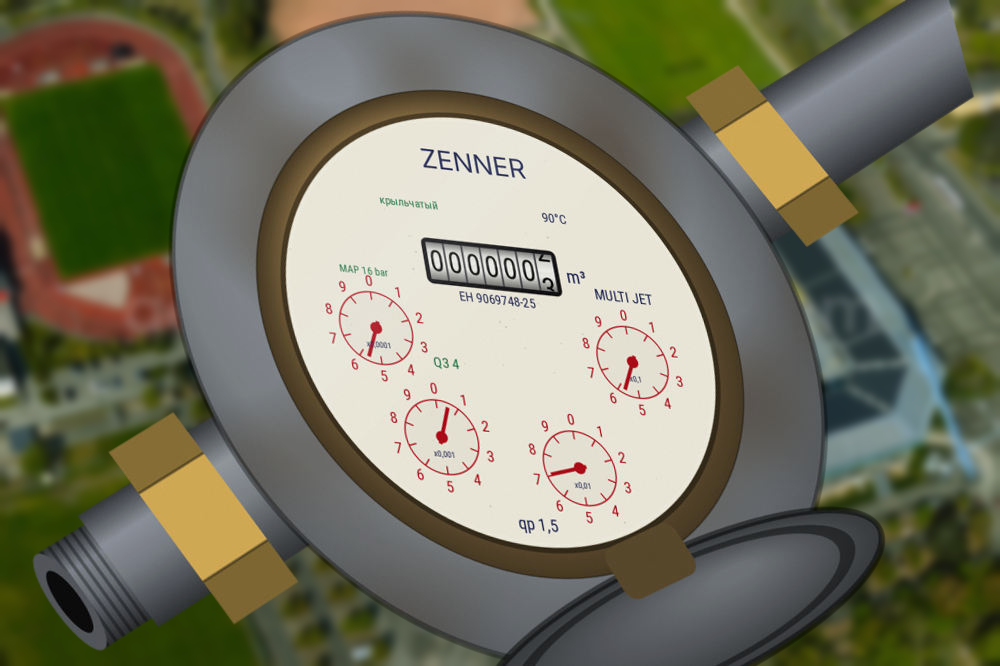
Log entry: m³ 2.5705
